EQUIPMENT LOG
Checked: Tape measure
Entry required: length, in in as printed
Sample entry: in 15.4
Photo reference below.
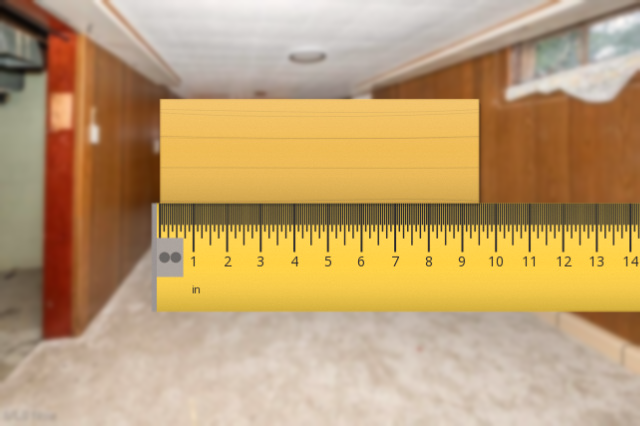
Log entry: in 9.5
